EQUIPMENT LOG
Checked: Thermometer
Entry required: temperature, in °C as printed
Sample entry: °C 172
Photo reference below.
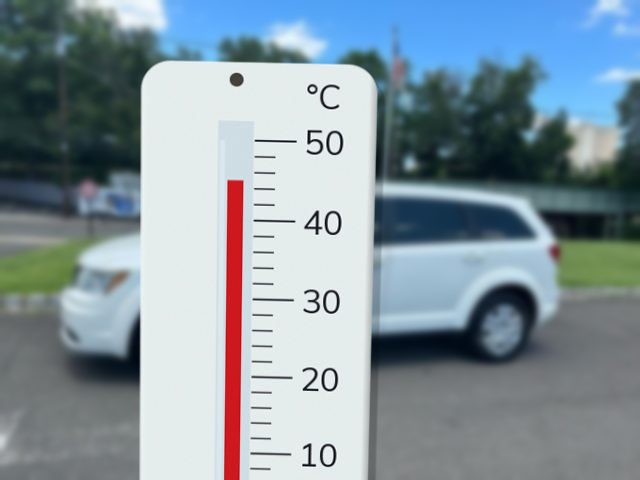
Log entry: °C 45
